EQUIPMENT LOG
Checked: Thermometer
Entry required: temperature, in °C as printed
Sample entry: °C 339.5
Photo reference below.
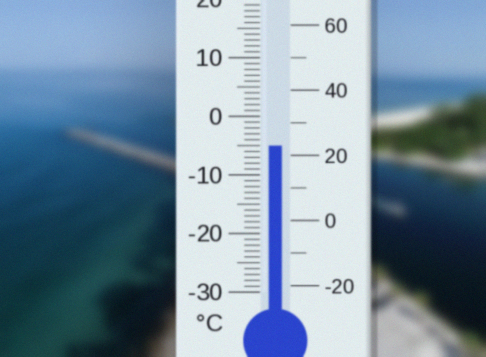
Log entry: °C -5
